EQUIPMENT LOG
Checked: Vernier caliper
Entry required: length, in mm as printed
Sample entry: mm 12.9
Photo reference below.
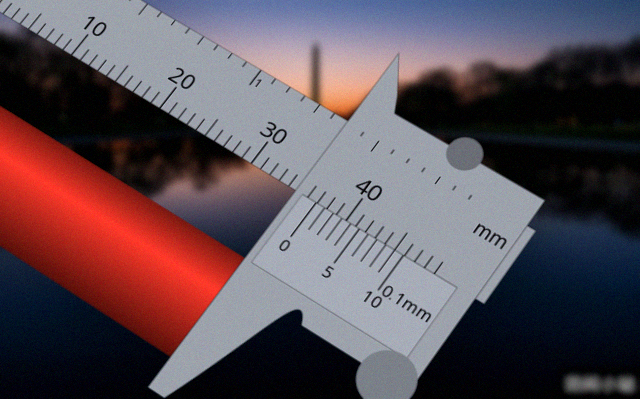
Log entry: mm 36.9
